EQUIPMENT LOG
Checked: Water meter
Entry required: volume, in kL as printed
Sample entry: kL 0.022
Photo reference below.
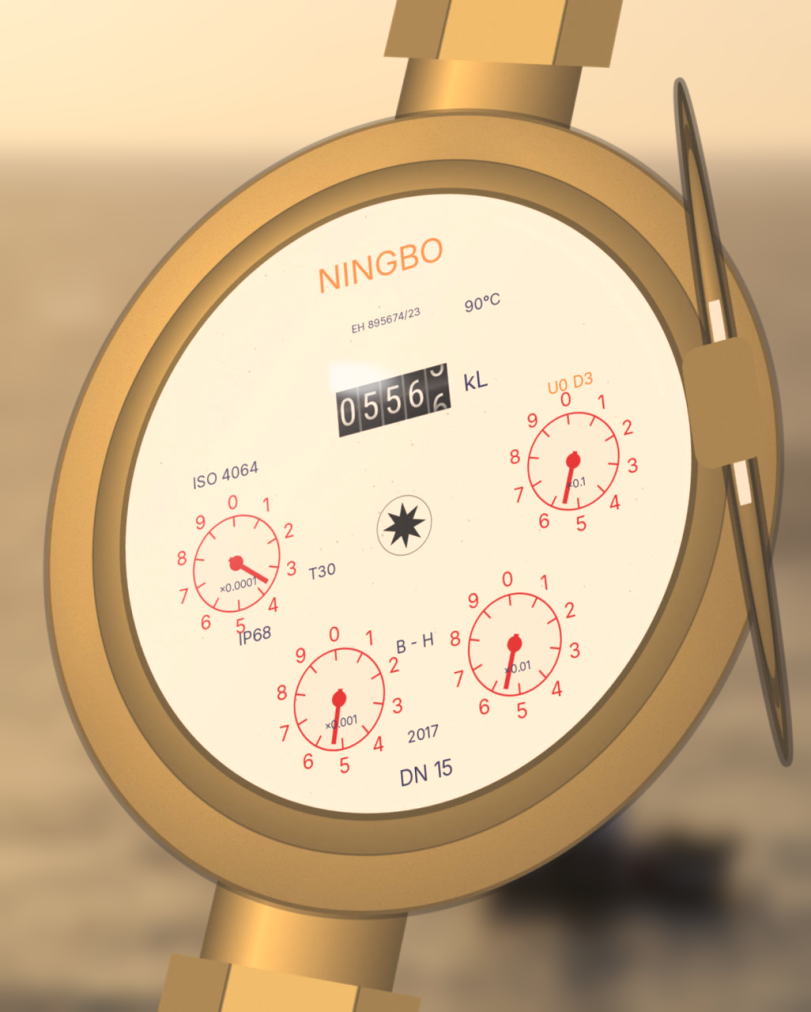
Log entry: kL 5565.5553
